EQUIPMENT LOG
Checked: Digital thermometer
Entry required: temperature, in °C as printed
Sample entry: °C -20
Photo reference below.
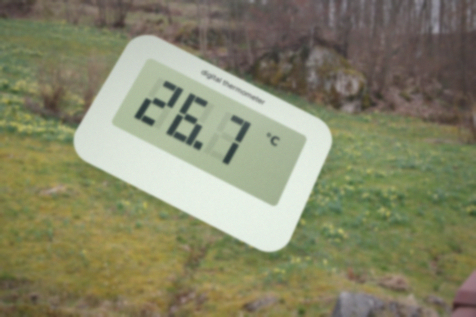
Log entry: °C 26.7
